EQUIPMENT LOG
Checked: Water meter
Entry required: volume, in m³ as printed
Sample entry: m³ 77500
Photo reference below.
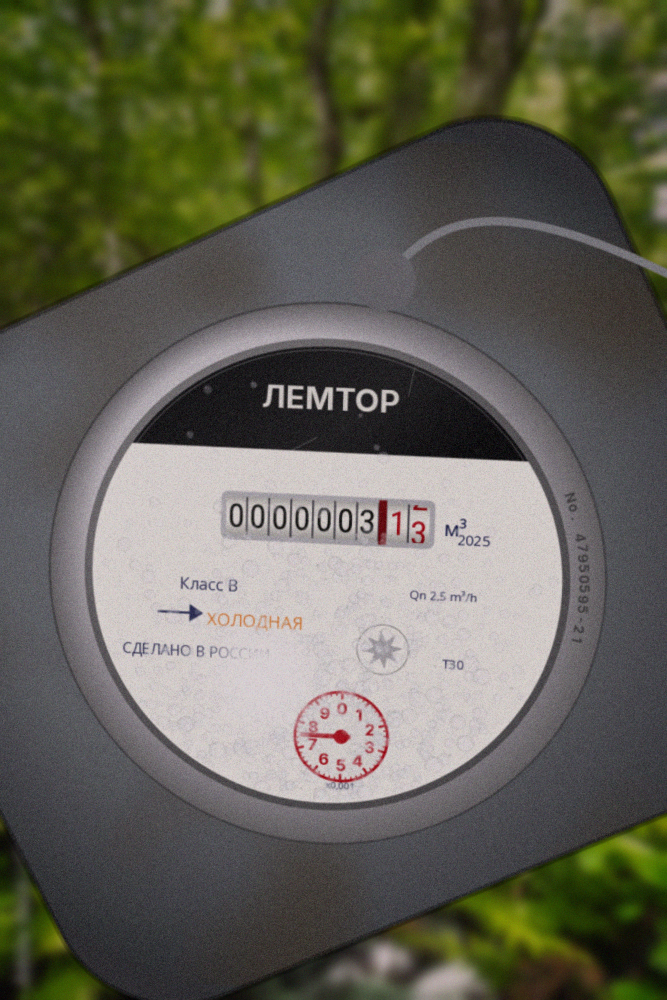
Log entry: m³ 3.127
